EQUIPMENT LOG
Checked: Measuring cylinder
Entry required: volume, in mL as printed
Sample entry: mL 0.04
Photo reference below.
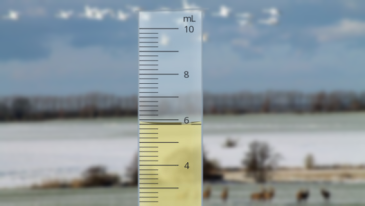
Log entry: mL 5.8
